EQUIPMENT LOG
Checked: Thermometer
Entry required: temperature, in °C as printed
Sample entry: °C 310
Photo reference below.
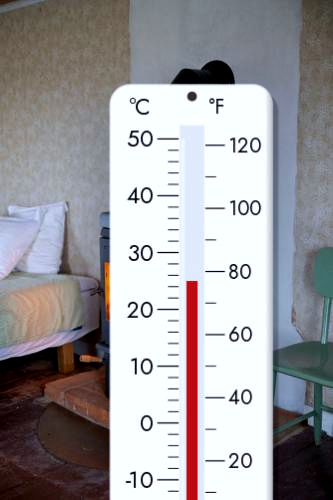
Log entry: °C 25
